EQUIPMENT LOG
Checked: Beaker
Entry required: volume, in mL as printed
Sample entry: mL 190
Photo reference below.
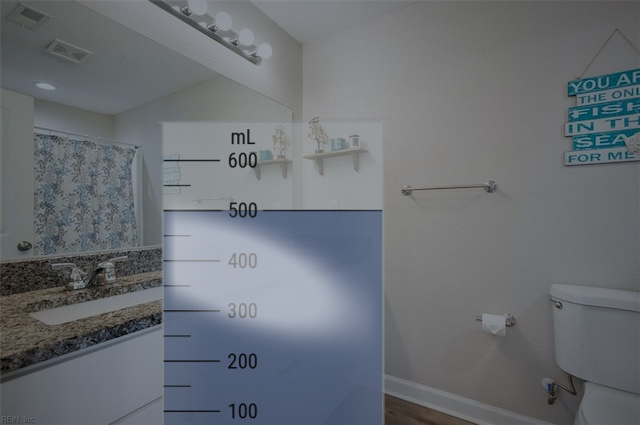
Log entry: mL 500
